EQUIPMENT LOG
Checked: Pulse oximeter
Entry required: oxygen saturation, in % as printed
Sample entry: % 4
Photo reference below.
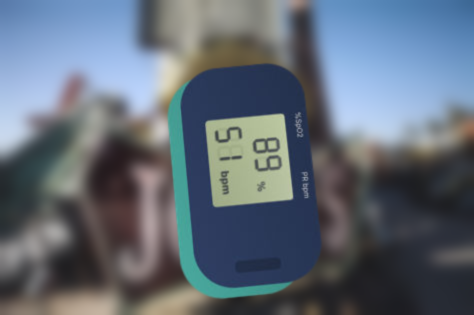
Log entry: % 89
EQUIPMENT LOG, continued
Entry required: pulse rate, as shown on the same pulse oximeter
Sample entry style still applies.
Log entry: bpm 51
